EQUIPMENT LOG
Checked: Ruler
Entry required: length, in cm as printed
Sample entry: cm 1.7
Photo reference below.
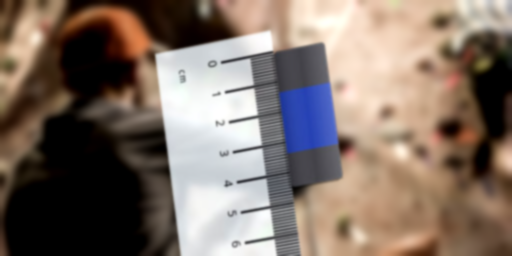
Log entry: cm 4.5
